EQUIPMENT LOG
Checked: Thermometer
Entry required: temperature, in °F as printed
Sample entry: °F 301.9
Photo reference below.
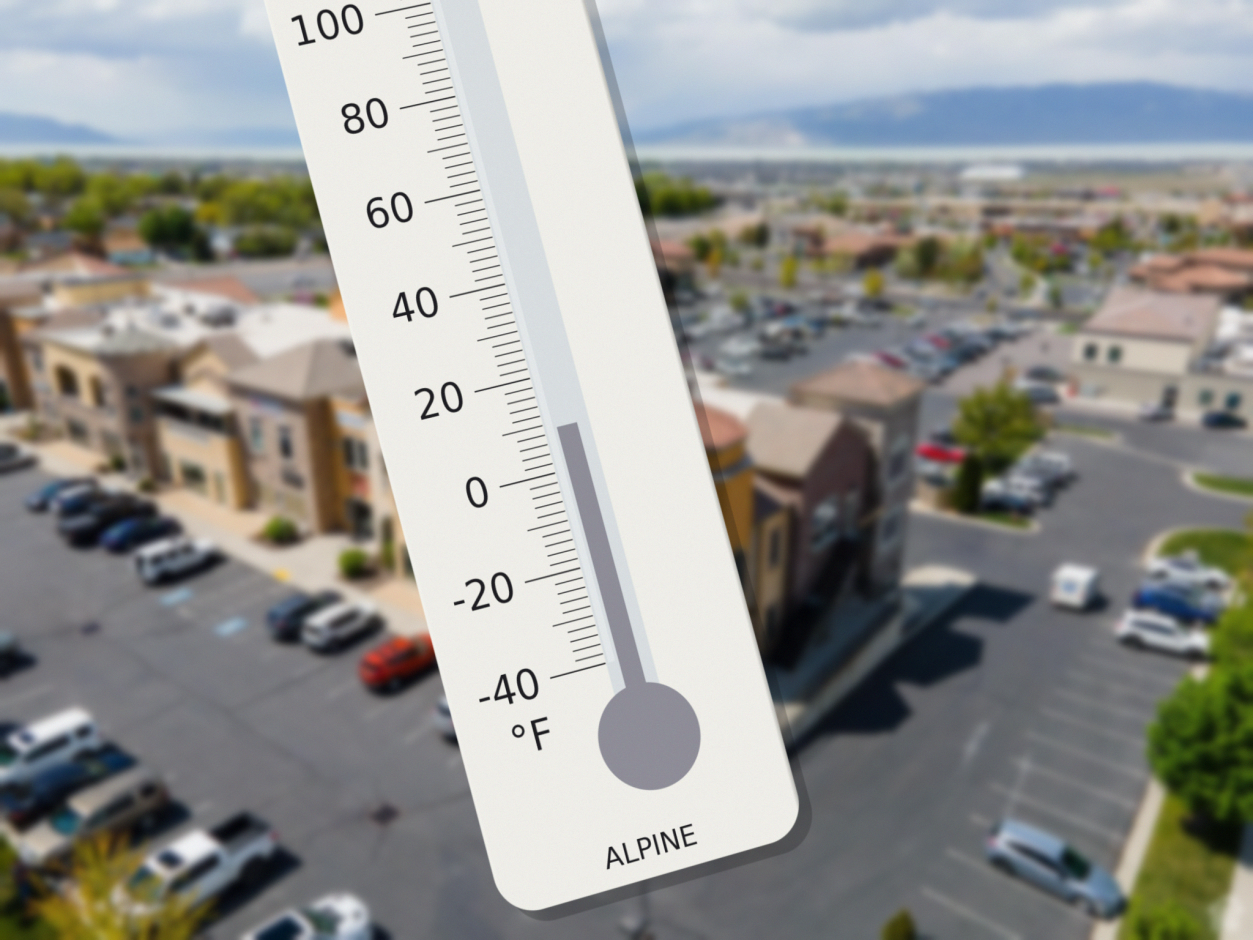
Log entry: °F 9
